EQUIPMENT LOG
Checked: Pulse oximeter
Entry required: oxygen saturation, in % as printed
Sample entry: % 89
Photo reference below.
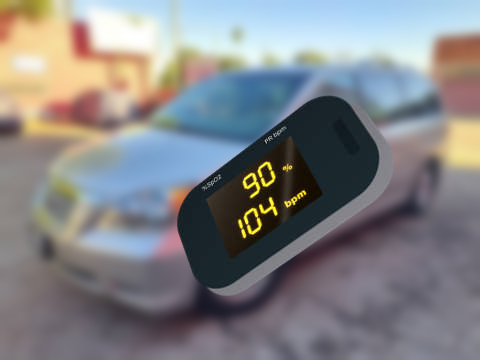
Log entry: % 90
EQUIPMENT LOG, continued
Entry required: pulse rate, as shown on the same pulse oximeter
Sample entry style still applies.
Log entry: bpm 104
